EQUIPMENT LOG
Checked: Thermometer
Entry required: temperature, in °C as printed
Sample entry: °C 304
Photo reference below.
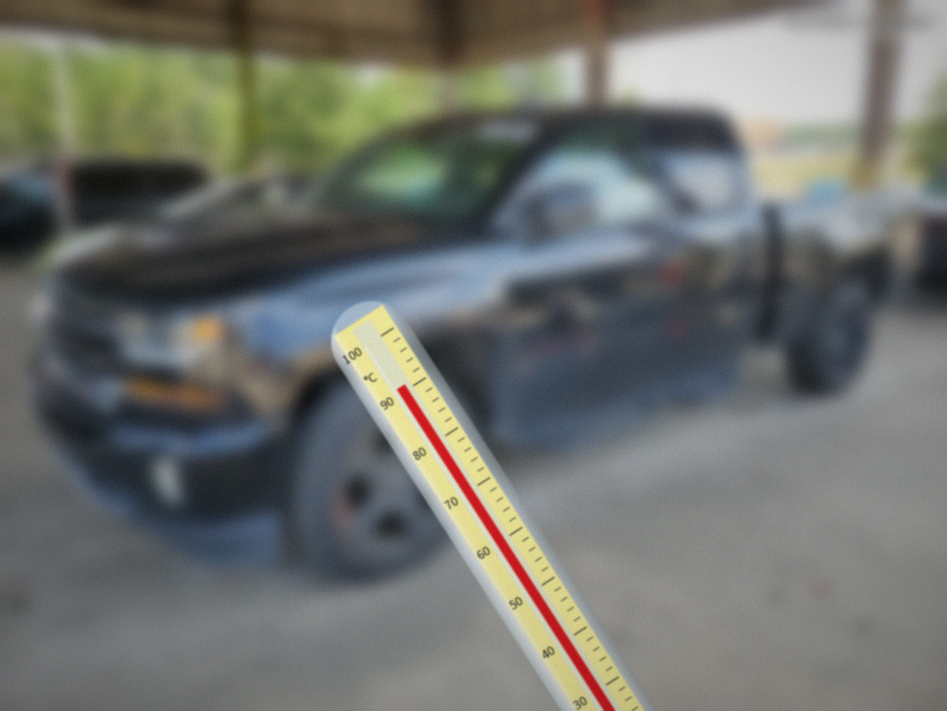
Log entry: °C 91
